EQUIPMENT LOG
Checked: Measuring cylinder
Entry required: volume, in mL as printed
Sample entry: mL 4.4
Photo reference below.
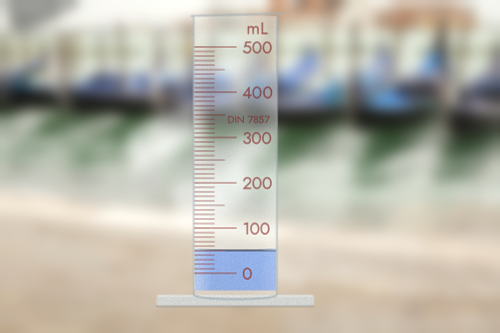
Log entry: mL 50
